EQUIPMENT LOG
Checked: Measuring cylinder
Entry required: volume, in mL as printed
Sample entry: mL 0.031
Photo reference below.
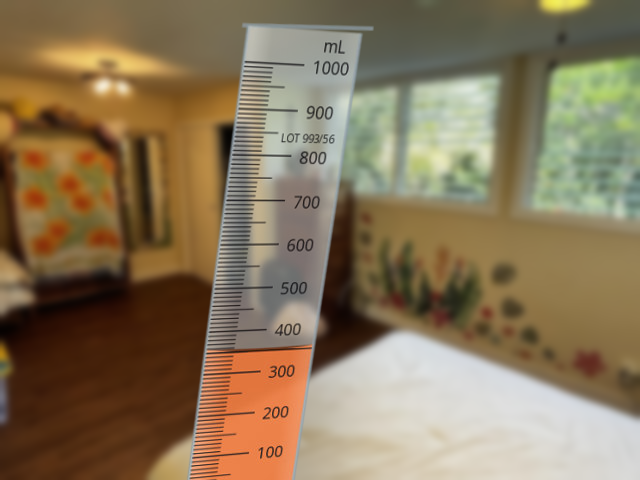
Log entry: mL 350
